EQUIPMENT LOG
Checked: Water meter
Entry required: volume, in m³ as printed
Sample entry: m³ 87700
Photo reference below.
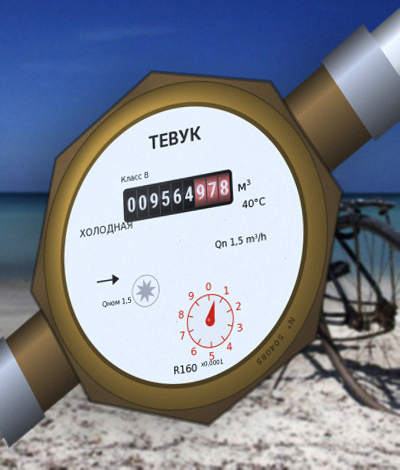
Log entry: m³ 9564.9780
